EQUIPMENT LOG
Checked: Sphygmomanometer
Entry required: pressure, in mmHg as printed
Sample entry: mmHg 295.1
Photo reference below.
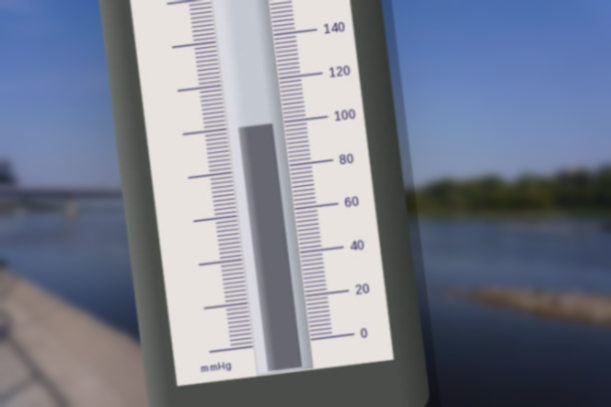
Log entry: mmHg 100
